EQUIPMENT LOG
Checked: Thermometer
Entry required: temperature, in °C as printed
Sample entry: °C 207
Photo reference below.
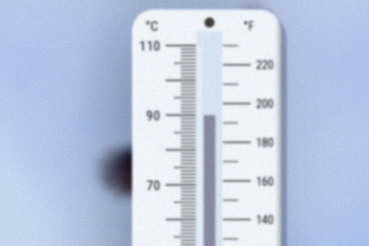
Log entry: °C 90
